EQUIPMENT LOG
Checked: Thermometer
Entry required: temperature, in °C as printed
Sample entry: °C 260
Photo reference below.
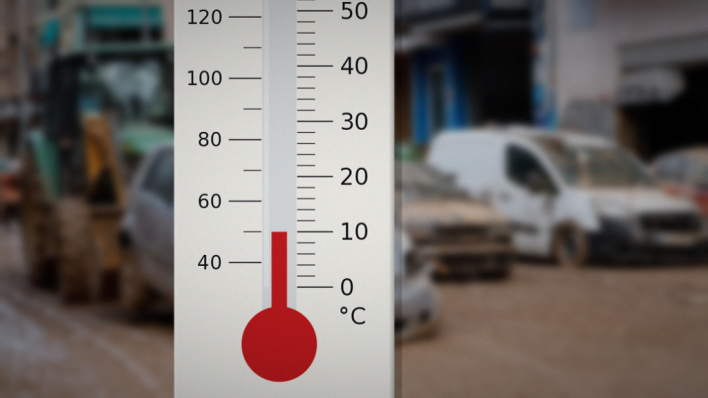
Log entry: °C 10
